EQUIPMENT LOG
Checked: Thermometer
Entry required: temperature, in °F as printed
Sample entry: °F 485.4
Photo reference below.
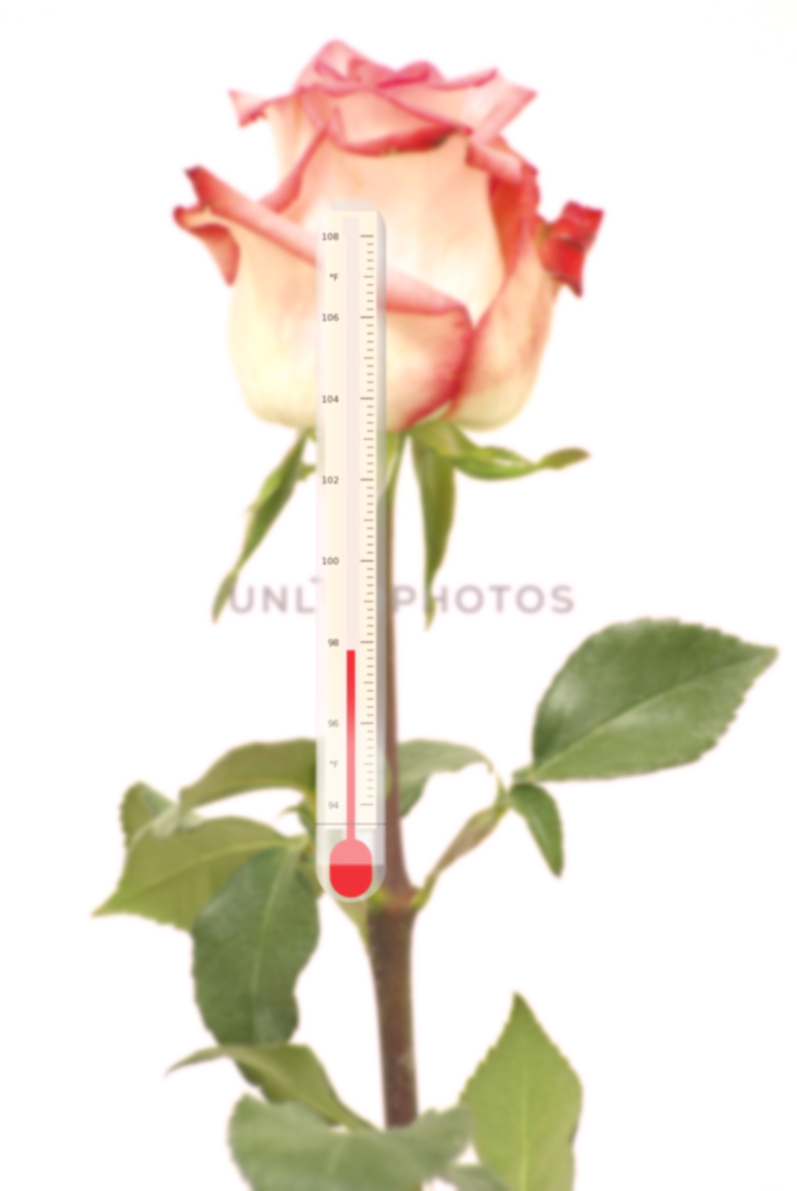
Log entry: °F 97.8
